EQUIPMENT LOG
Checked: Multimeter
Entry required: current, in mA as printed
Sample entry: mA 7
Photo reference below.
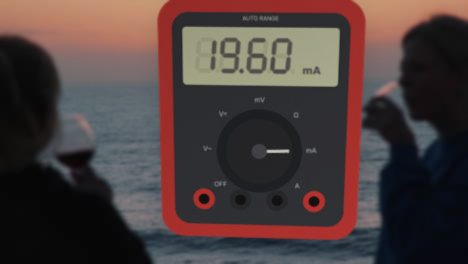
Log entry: mA 19.60
